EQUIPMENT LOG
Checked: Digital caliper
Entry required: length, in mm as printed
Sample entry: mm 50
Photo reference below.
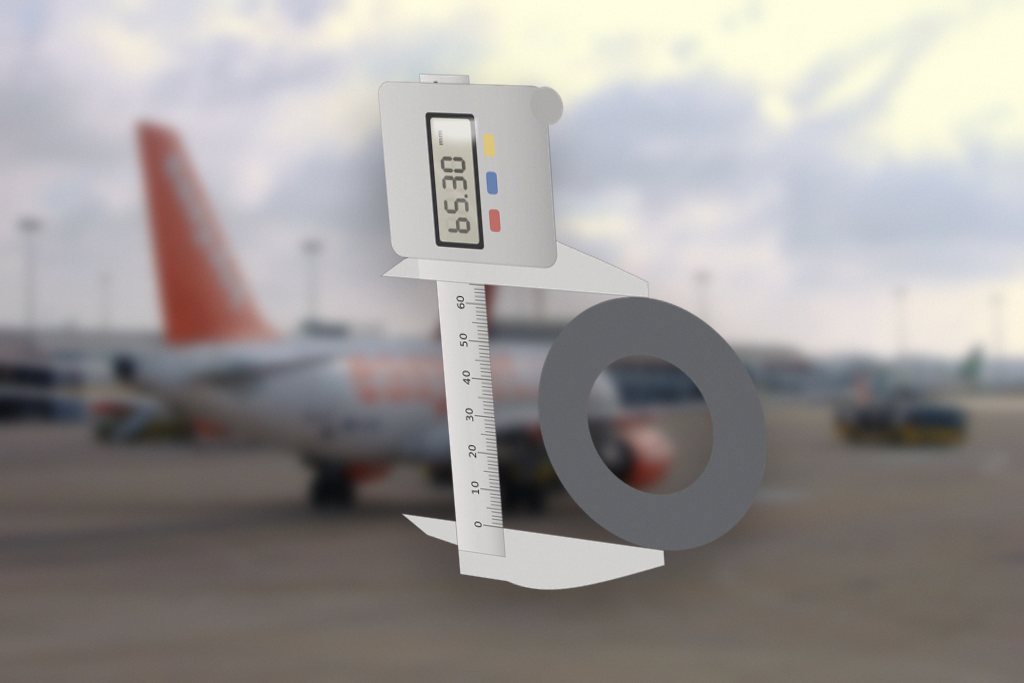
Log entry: mm 65.30
